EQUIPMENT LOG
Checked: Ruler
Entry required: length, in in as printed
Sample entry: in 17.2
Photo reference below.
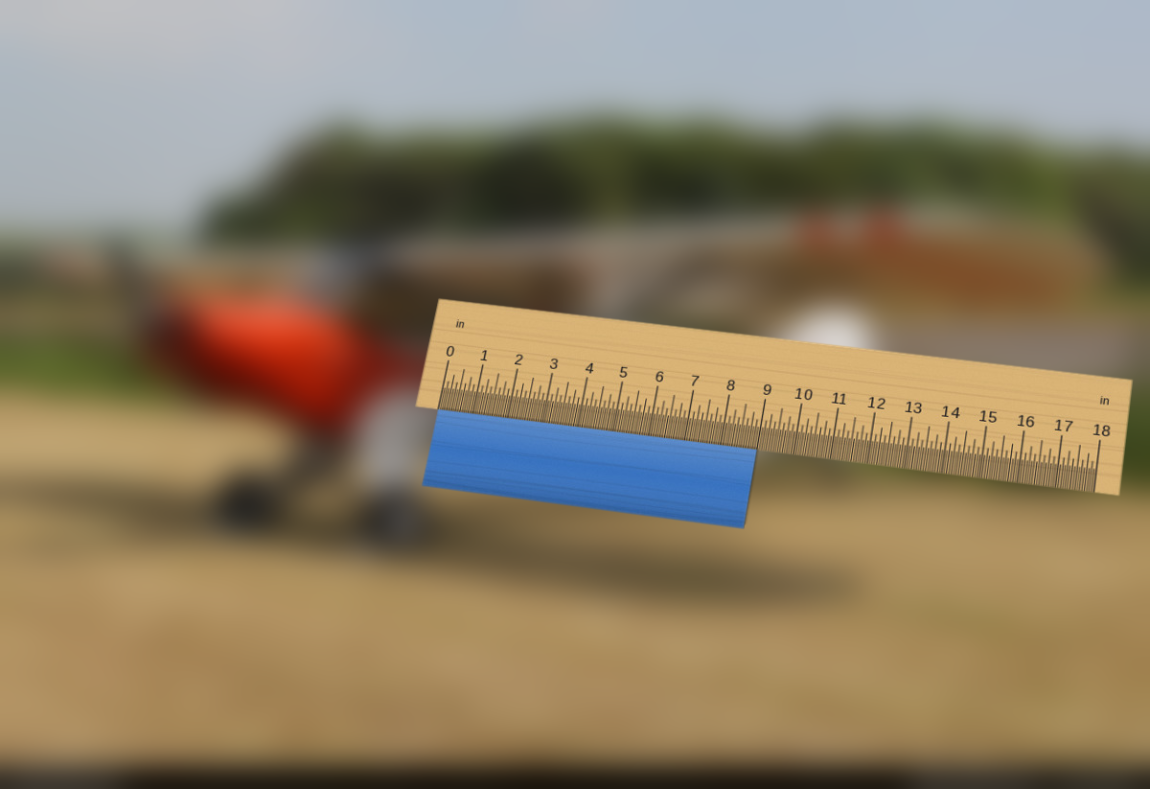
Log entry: in 9
